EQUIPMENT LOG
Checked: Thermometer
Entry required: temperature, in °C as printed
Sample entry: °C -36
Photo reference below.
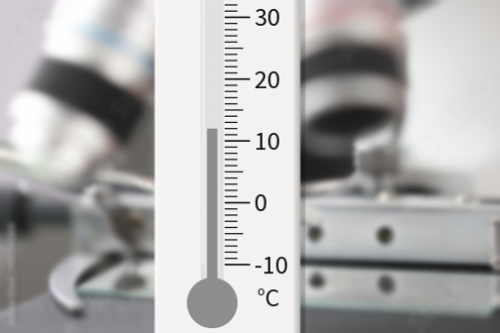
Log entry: °C 12
